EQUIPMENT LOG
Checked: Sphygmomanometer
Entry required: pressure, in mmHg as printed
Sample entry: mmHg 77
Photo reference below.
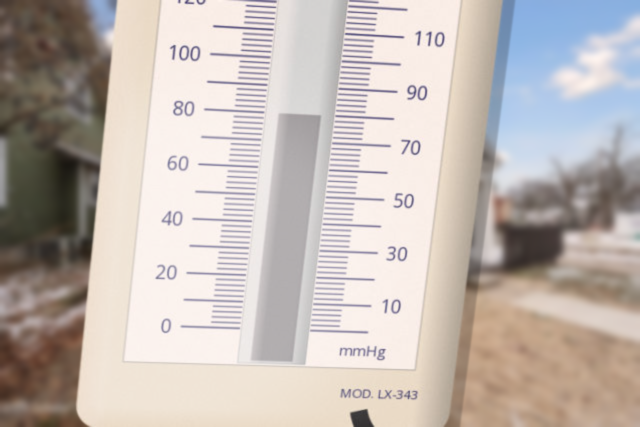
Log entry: mmHg 80
